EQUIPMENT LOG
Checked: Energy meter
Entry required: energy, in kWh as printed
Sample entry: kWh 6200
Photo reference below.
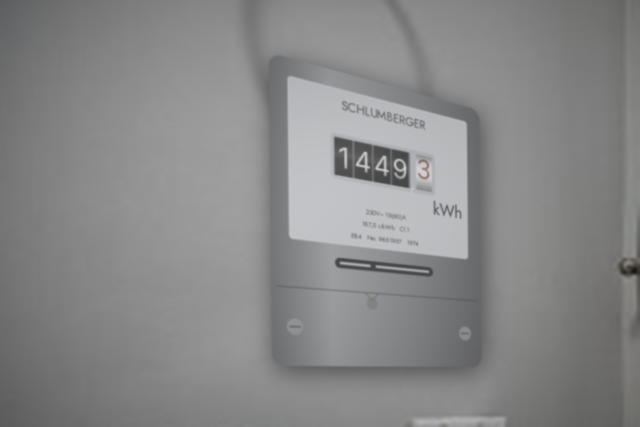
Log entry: kWh 1449.3
